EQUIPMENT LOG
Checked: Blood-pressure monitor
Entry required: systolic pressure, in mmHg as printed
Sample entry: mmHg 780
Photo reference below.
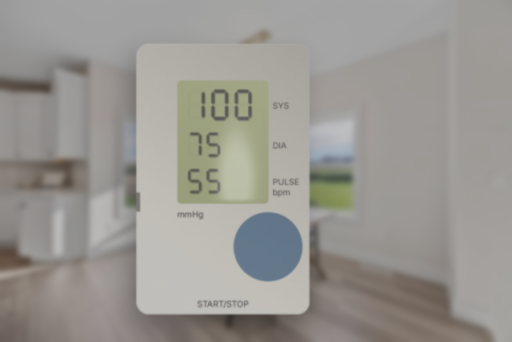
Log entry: mmHg 100
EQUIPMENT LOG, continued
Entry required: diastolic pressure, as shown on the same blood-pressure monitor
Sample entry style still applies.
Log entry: mmHg 75
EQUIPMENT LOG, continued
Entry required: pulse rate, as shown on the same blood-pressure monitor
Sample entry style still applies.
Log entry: bpm 55
